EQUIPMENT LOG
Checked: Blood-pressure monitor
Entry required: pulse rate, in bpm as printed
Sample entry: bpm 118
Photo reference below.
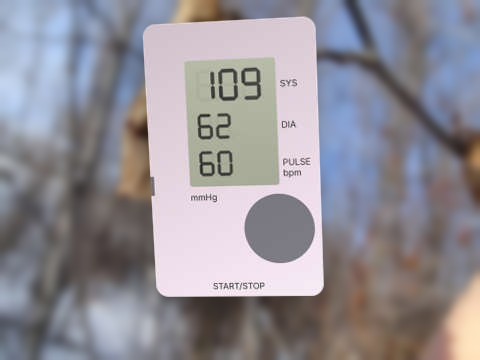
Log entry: bpm 60
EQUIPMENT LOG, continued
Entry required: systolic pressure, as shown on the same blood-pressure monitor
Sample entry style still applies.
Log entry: mmHg 109
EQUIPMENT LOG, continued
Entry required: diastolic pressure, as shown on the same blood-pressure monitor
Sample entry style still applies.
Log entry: mmHg 62
